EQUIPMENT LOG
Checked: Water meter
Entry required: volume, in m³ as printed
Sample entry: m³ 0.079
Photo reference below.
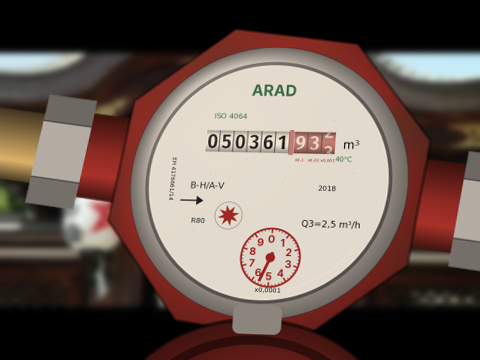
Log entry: m³ 50361.9325
